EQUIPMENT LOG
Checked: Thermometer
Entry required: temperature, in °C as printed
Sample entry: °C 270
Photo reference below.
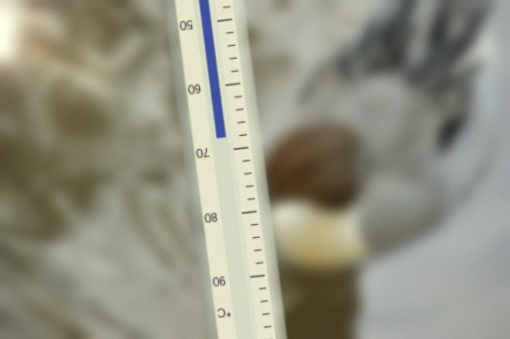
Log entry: °C 68
